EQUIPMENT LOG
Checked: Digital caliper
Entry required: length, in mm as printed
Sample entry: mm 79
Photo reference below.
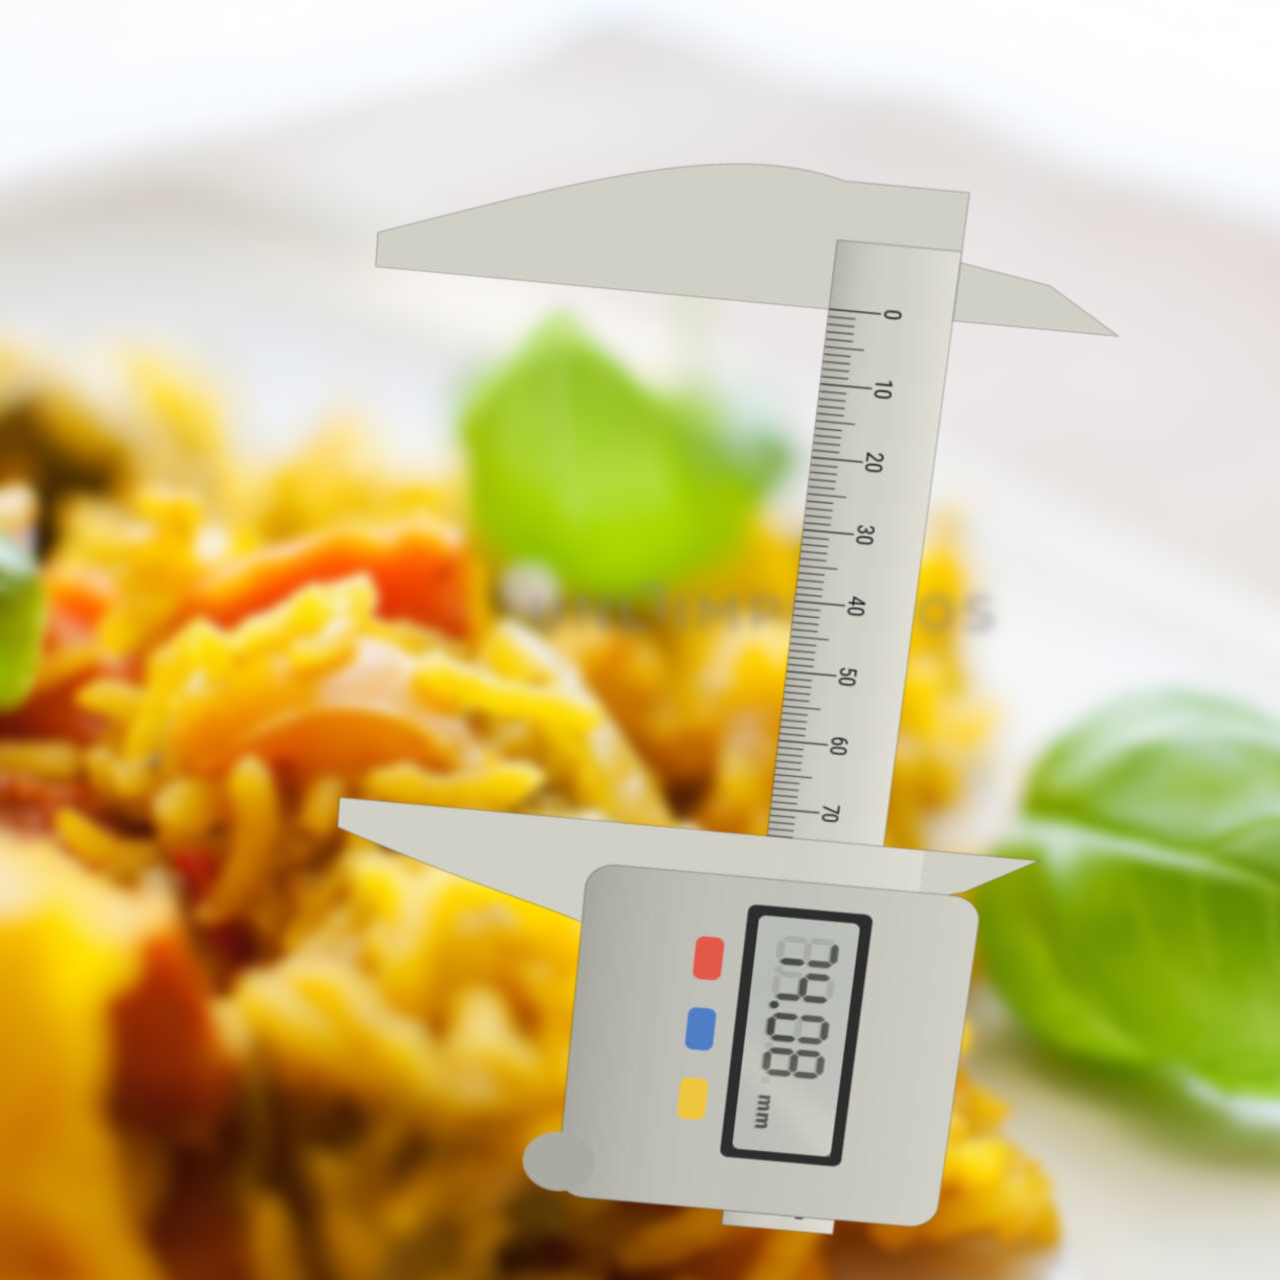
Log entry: mm 74.08
